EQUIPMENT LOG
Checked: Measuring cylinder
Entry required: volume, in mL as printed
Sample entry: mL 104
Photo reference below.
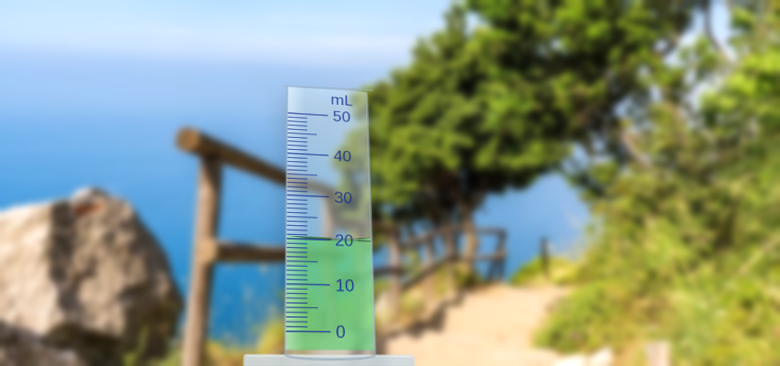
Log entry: mL 20
